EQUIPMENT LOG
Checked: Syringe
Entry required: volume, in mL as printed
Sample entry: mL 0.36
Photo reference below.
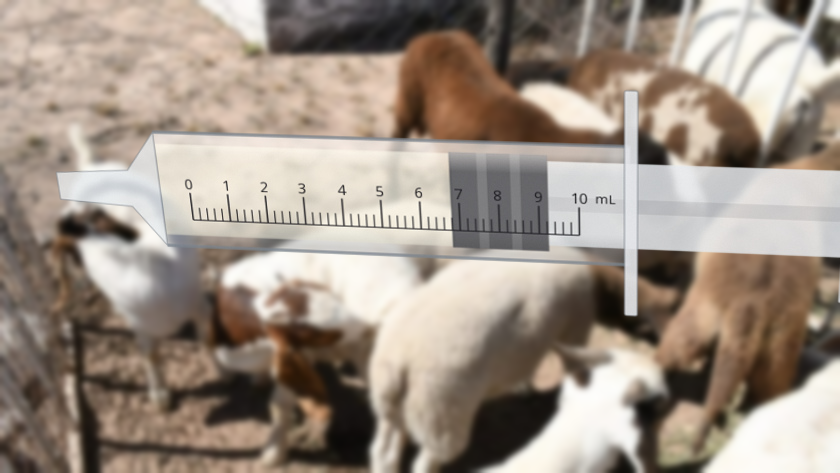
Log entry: mL 6.8
